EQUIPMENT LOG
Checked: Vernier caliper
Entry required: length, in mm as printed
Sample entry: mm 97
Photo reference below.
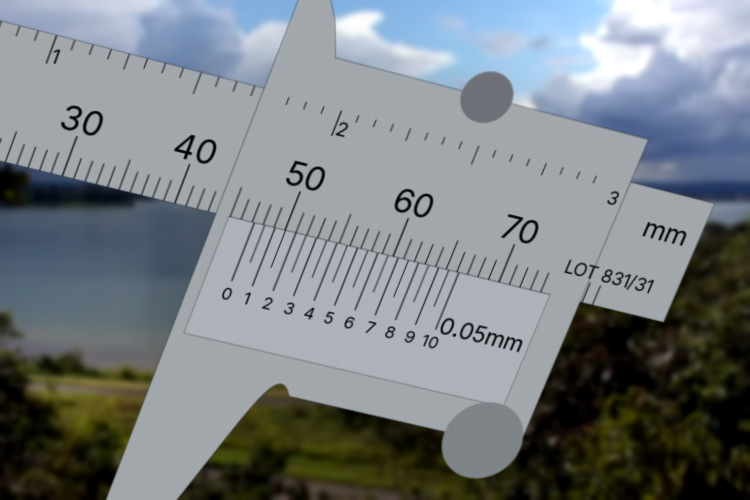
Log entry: mm 47.2
